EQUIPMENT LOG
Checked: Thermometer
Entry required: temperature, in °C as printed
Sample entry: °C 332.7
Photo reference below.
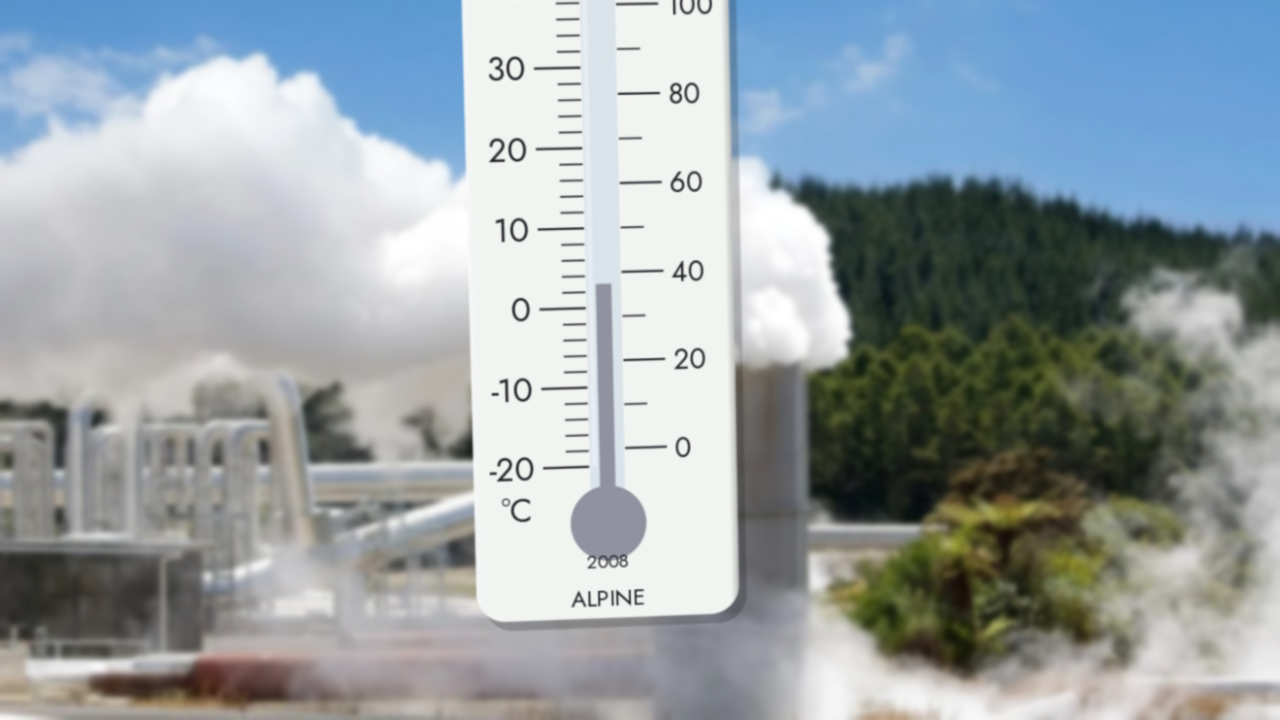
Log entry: °C 3
